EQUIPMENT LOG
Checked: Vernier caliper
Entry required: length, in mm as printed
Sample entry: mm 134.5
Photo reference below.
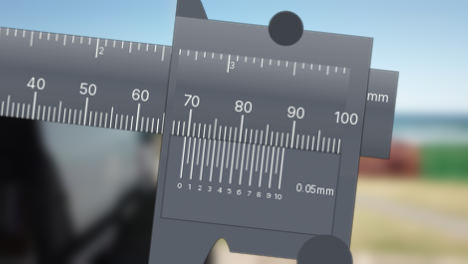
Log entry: mm 69.5
